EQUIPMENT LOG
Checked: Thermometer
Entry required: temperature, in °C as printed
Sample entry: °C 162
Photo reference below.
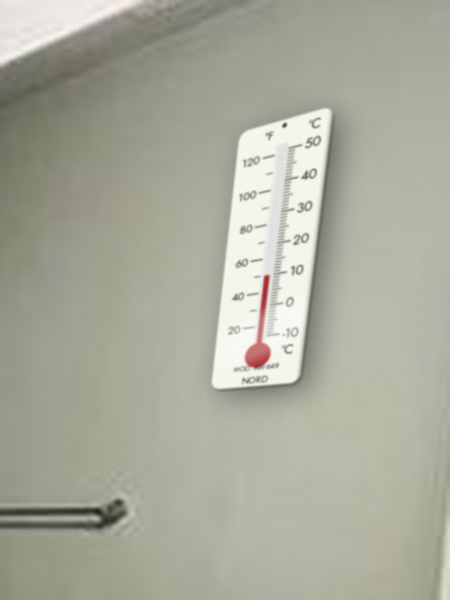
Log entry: °C 10
